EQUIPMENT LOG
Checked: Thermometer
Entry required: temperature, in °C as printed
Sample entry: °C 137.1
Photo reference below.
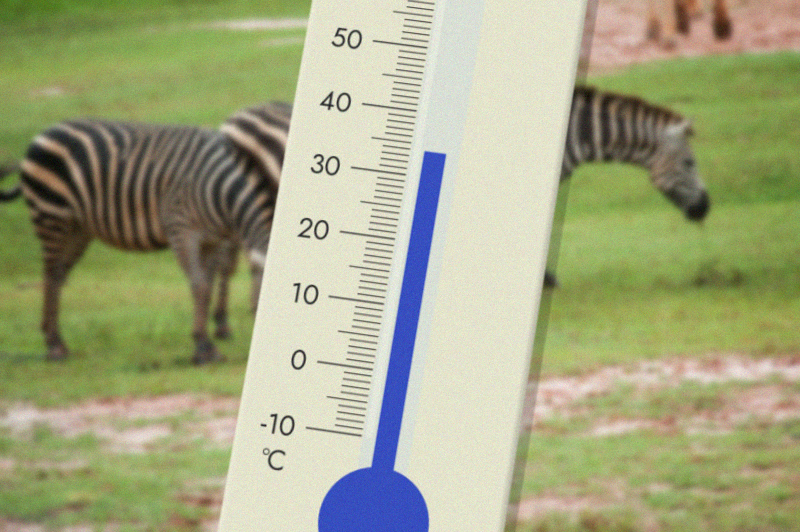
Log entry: °C 34
